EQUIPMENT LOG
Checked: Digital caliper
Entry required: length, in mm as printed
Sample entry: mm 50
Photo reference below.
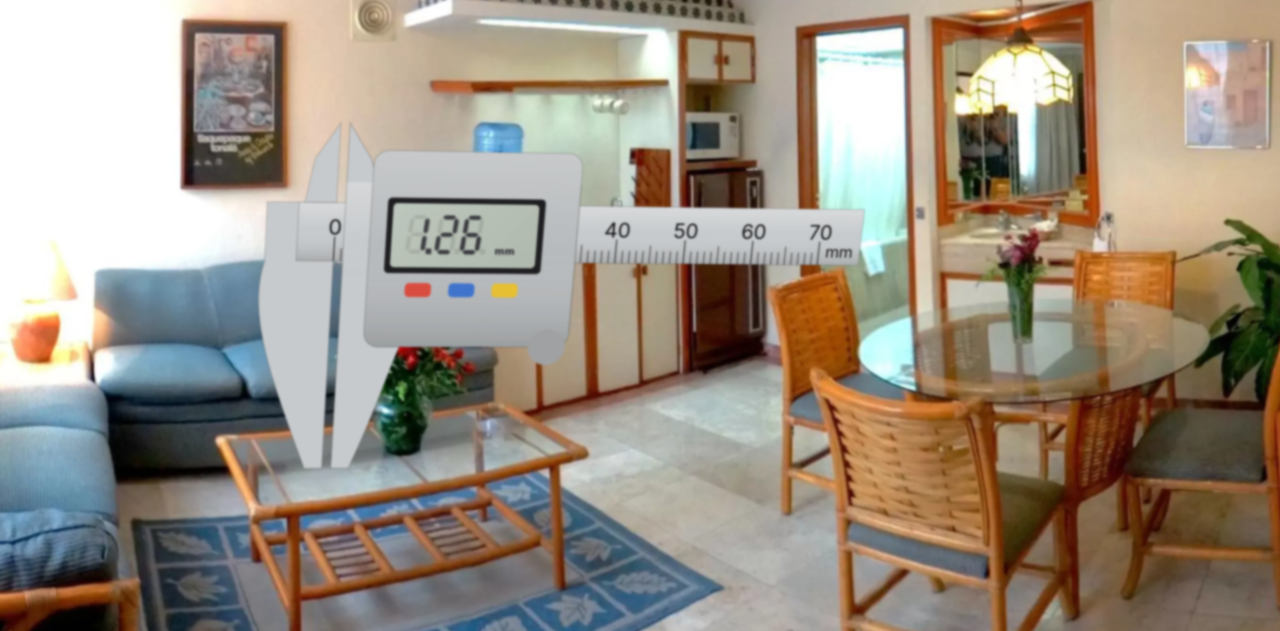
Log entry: mm 1.26
